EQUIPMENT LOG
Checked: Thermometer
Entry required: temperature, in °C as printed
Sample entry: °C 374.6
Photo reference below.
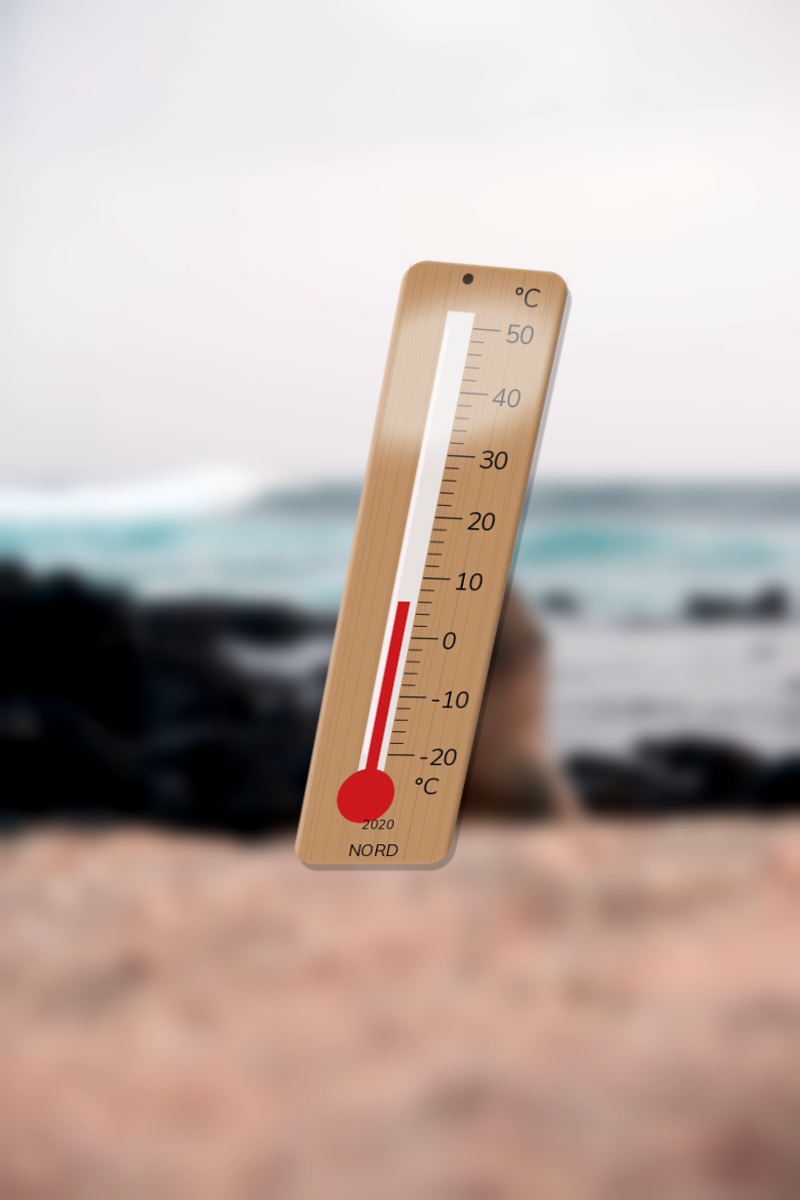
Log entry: °C 6
